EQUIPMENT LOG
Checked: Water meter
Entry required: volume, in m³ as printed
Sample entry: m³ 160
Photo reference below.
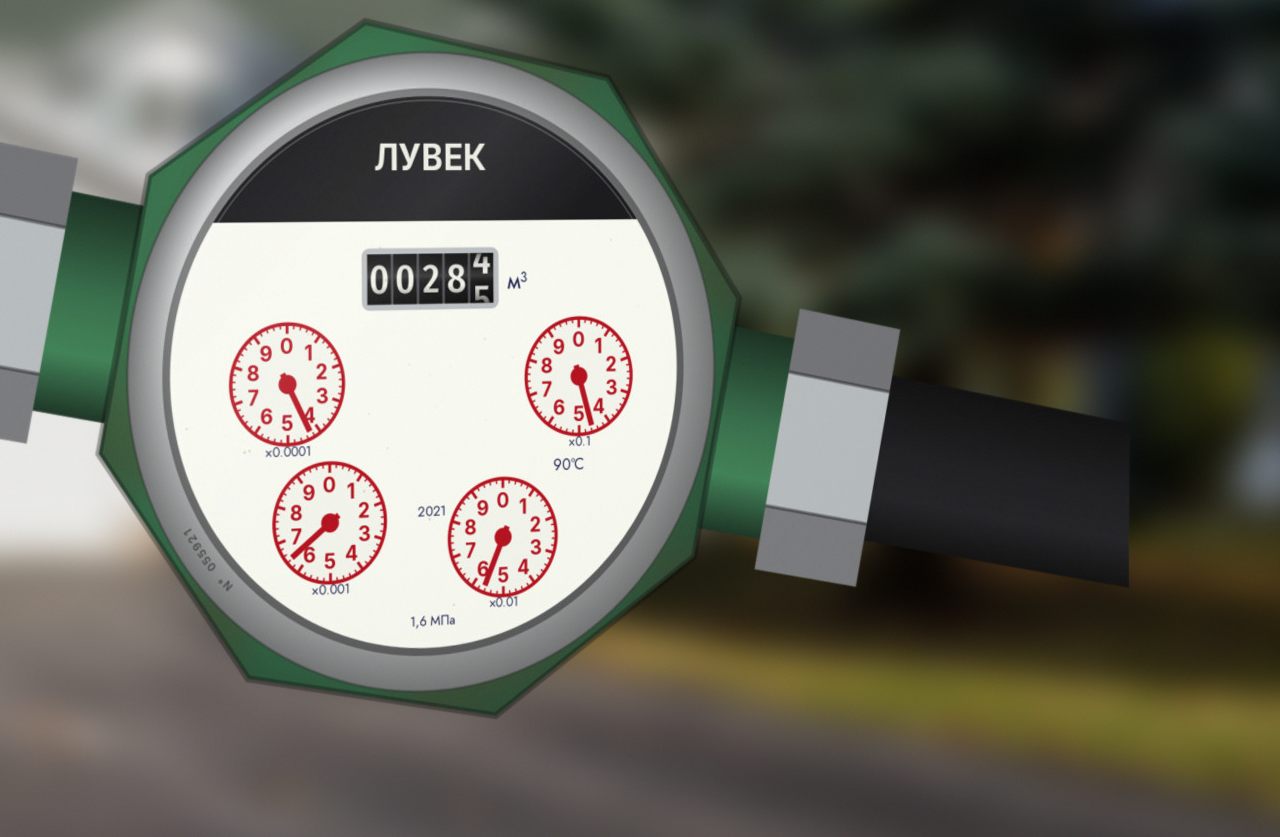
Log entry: m³ 284.4564
